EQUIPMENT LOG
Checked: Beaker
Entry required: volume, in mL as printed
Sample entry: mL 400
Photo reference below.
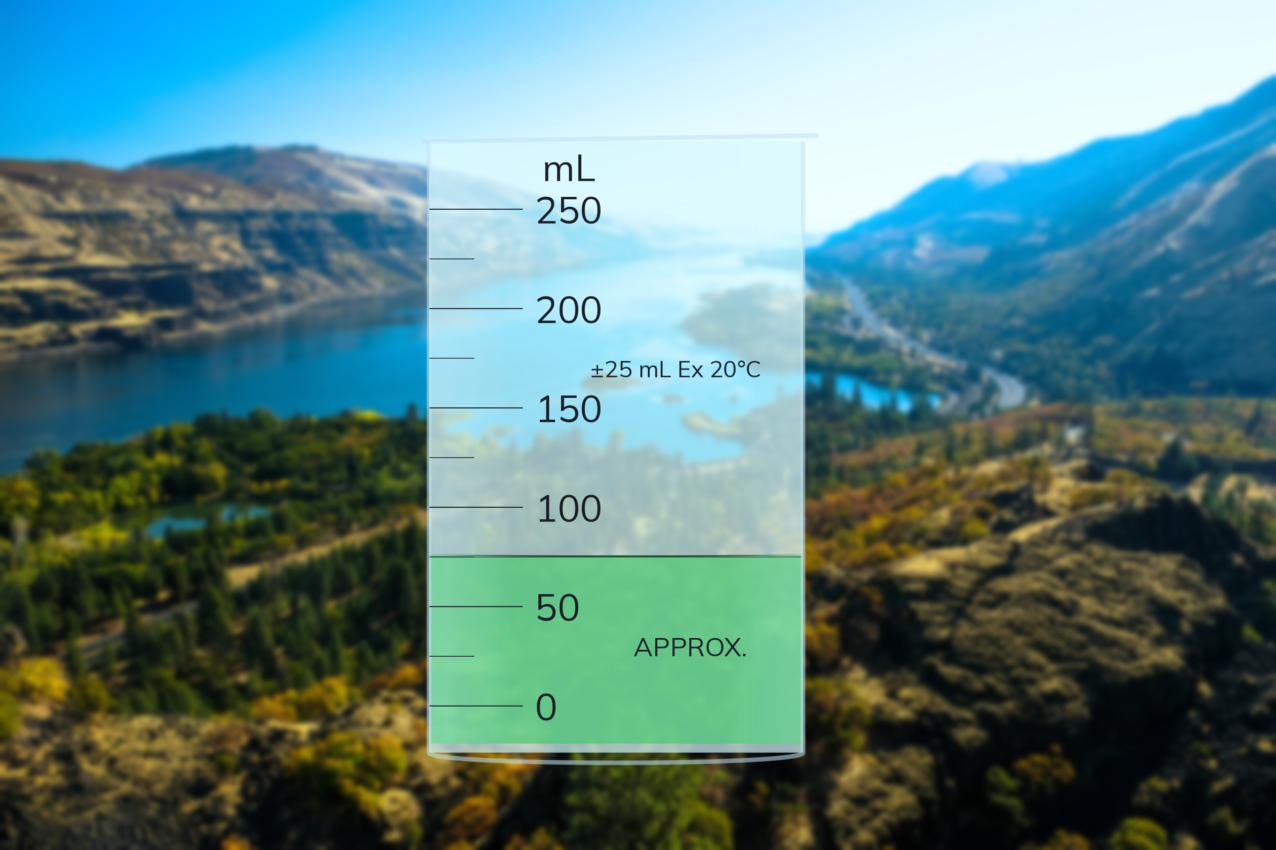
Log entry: mL 75
